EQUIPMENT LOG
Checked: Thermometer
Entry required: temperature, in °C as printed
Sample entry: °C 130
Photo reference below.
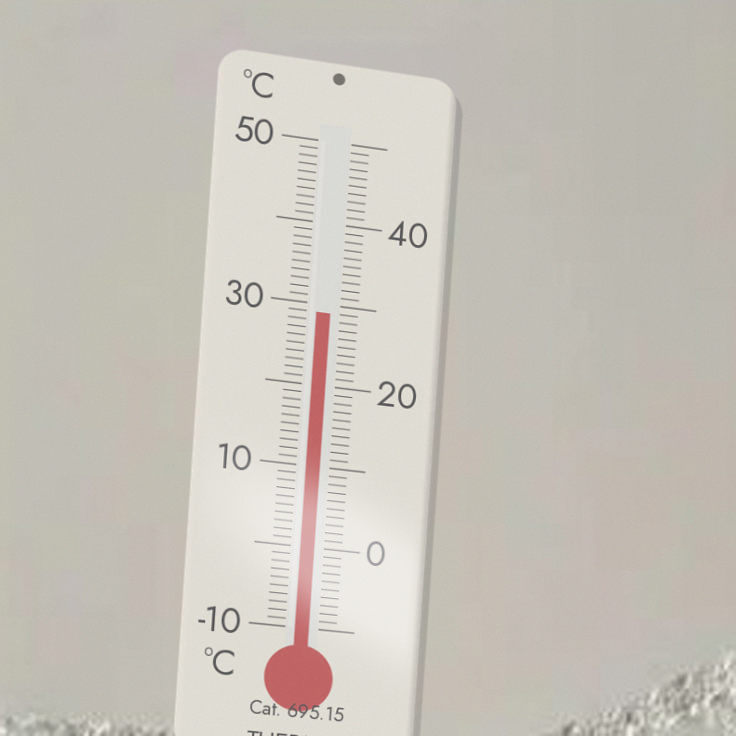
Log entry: °C 29
